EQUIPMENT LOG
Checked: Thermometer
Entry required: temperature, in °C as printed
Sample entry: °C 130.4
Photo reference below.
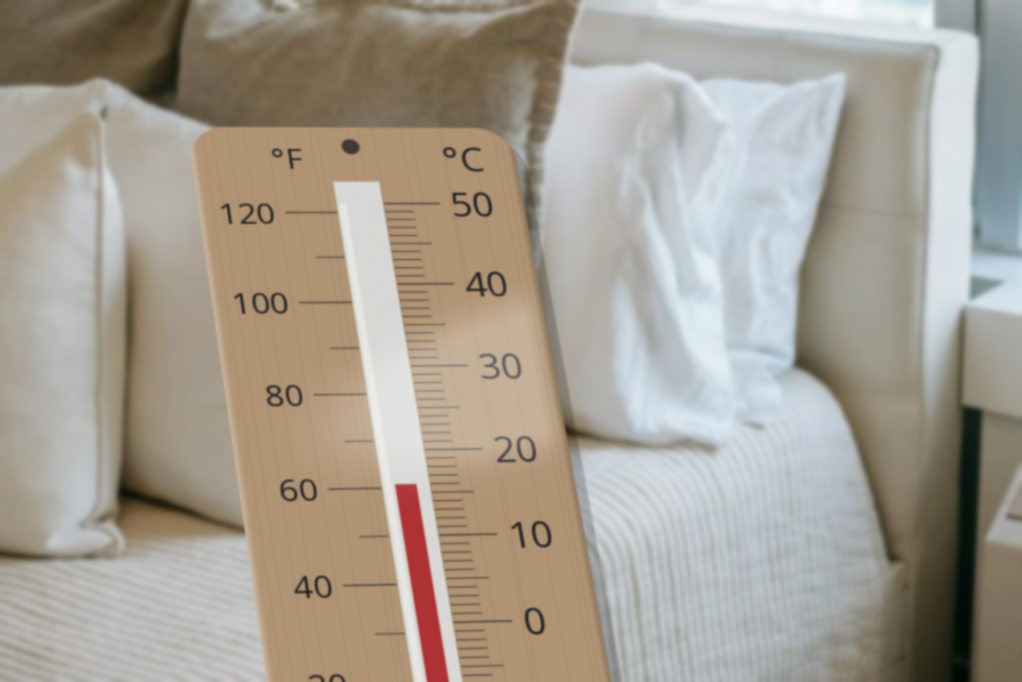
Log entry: °C 16
